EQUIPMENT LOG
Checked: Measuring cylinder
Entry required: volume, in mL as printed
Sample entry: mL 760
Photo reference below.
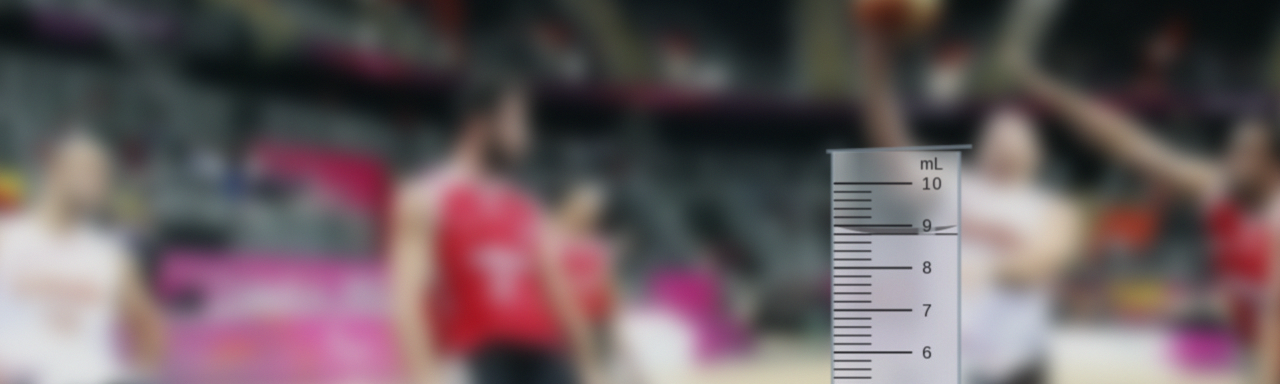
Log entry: mL 8.8
